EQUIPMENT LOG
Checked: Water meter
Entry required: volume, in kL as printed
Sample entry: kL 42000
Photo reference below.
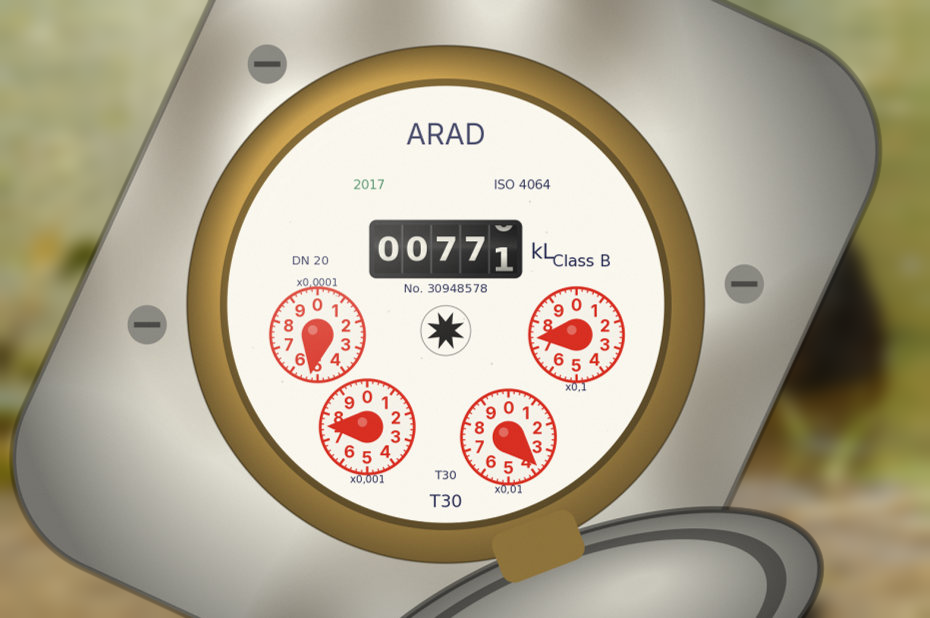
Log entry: kL 770.7375
